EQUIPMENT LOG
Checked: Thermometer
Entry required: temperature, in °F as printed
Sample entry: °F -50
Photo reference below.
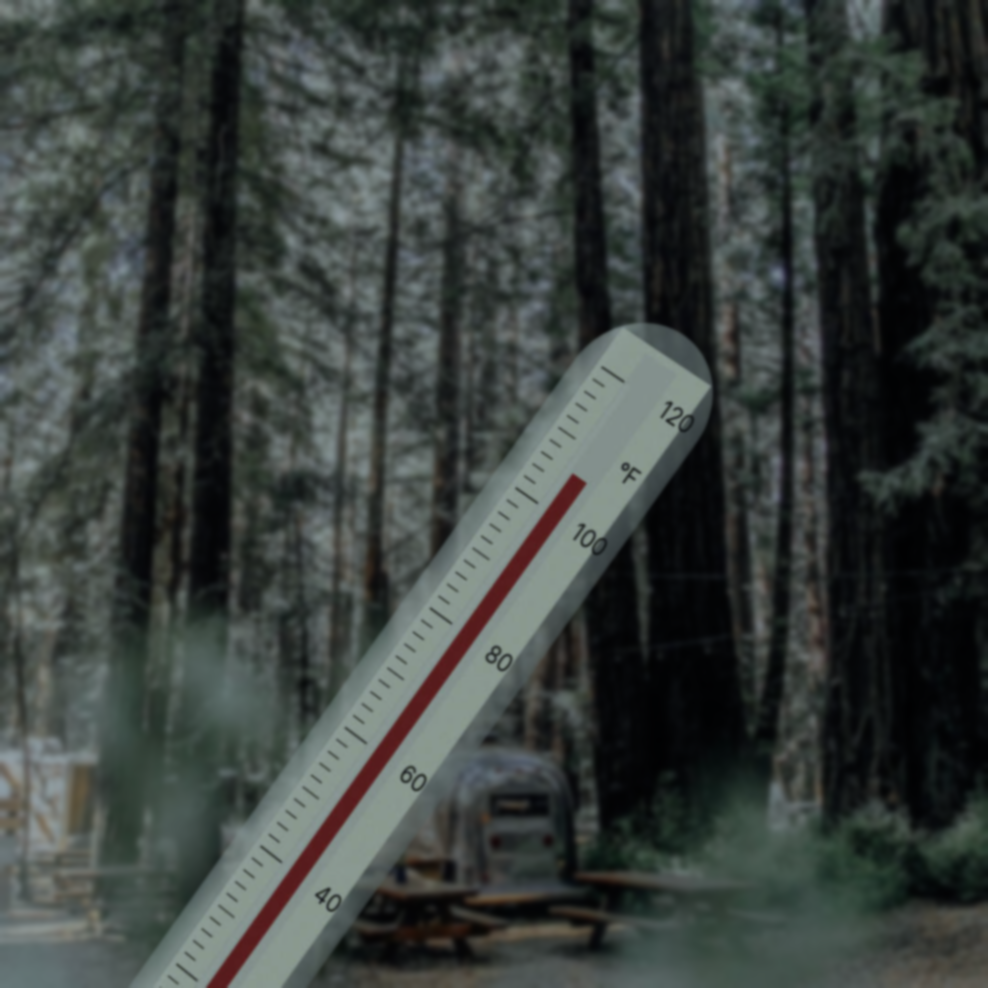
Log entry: °F 106
